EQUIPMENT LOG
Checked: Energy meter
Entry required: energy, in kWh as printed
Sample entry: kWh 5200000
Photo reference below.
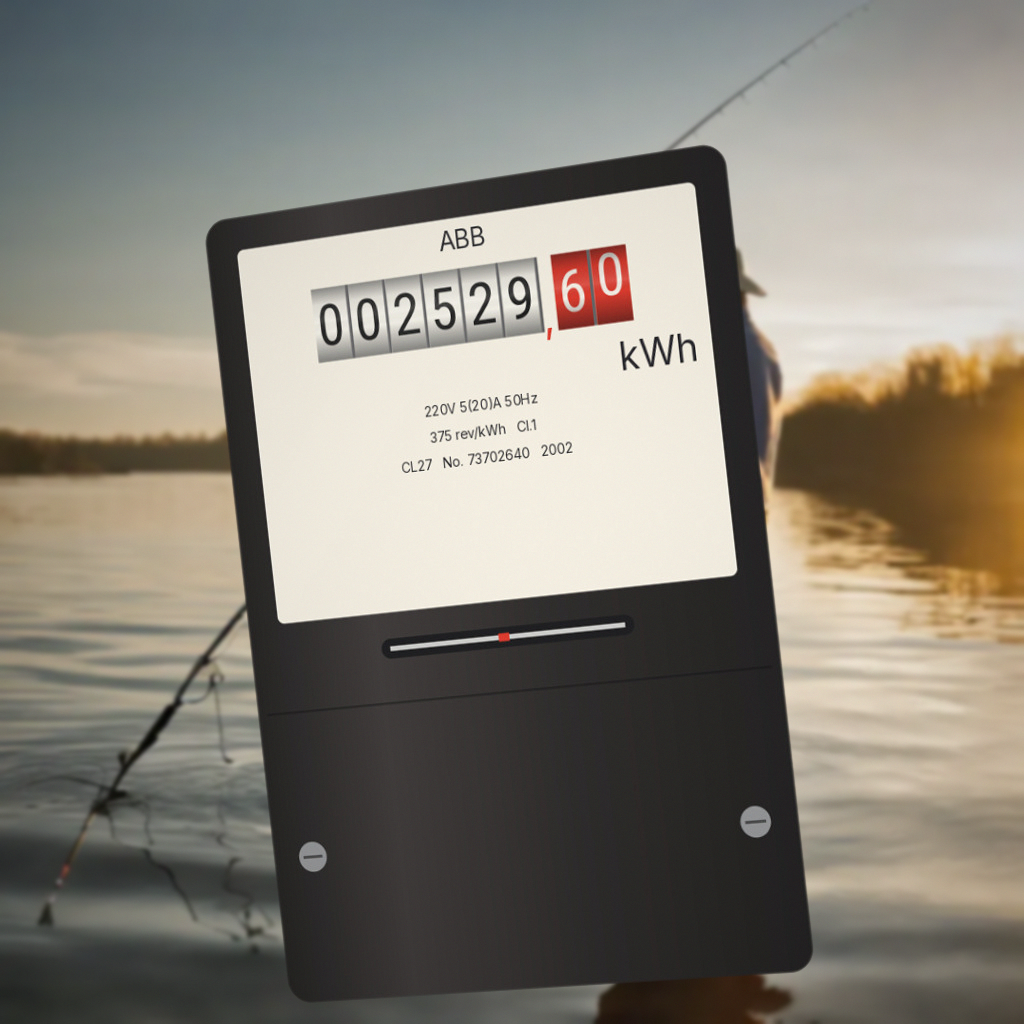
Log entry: kWh 2529.60
